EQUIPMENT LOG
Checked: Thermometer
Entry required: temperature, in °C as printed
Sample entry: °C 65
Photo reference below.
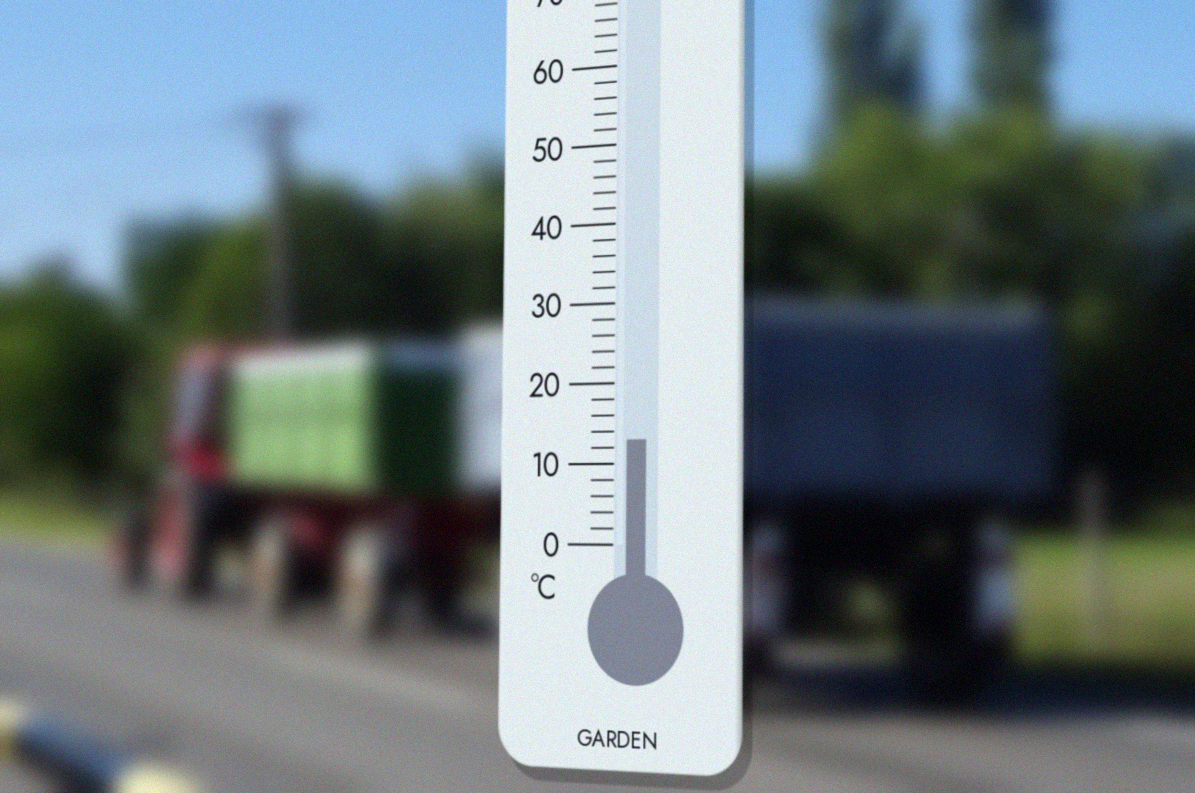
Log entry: °C 13
